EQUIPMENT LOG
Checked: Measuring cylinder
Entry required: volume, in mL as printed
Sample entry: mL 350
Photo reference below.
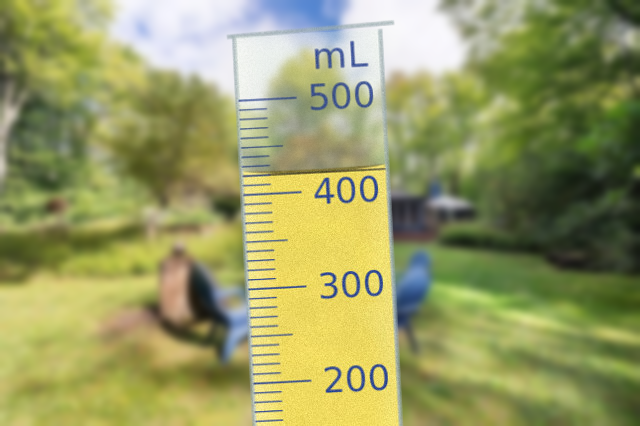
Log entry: mL 420
